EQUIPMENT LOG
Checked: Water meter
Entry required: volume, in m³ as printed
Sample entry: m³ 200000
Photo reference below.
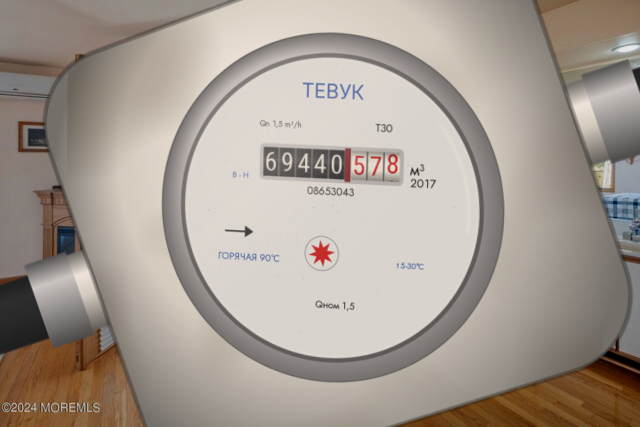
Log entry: m³ 69440.578
